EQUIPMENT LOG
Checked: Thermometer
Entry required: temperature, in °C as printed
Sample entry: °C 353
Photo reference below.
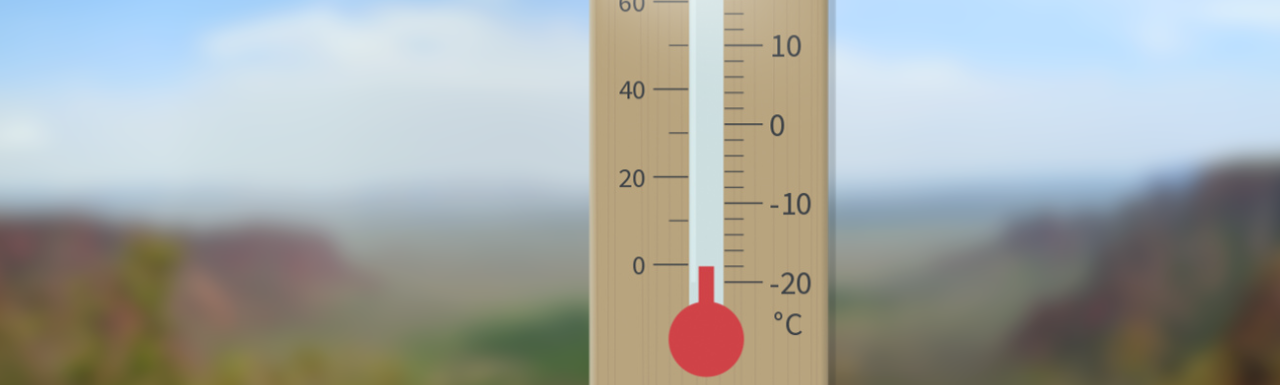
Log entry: °C -18
